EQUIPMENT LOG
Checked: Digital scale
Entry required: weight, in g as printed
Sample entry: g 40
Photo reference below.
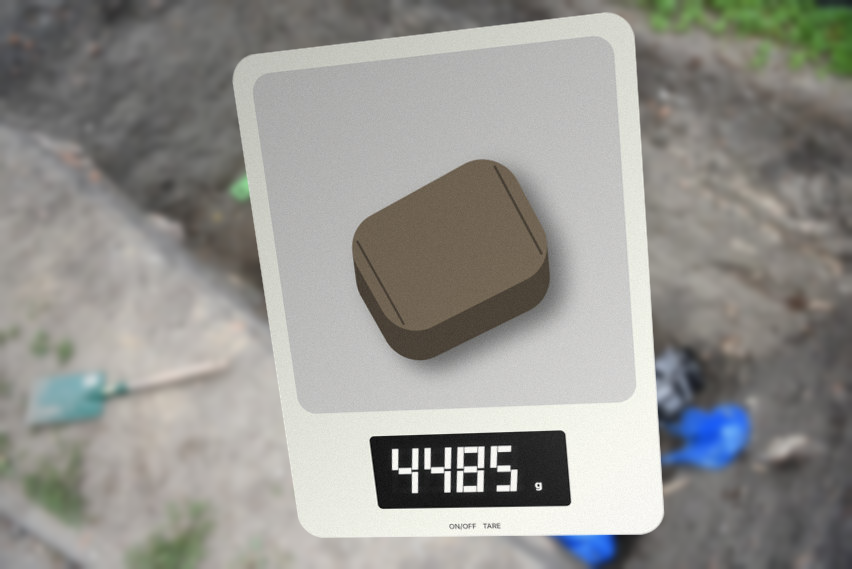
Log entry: g 4485
